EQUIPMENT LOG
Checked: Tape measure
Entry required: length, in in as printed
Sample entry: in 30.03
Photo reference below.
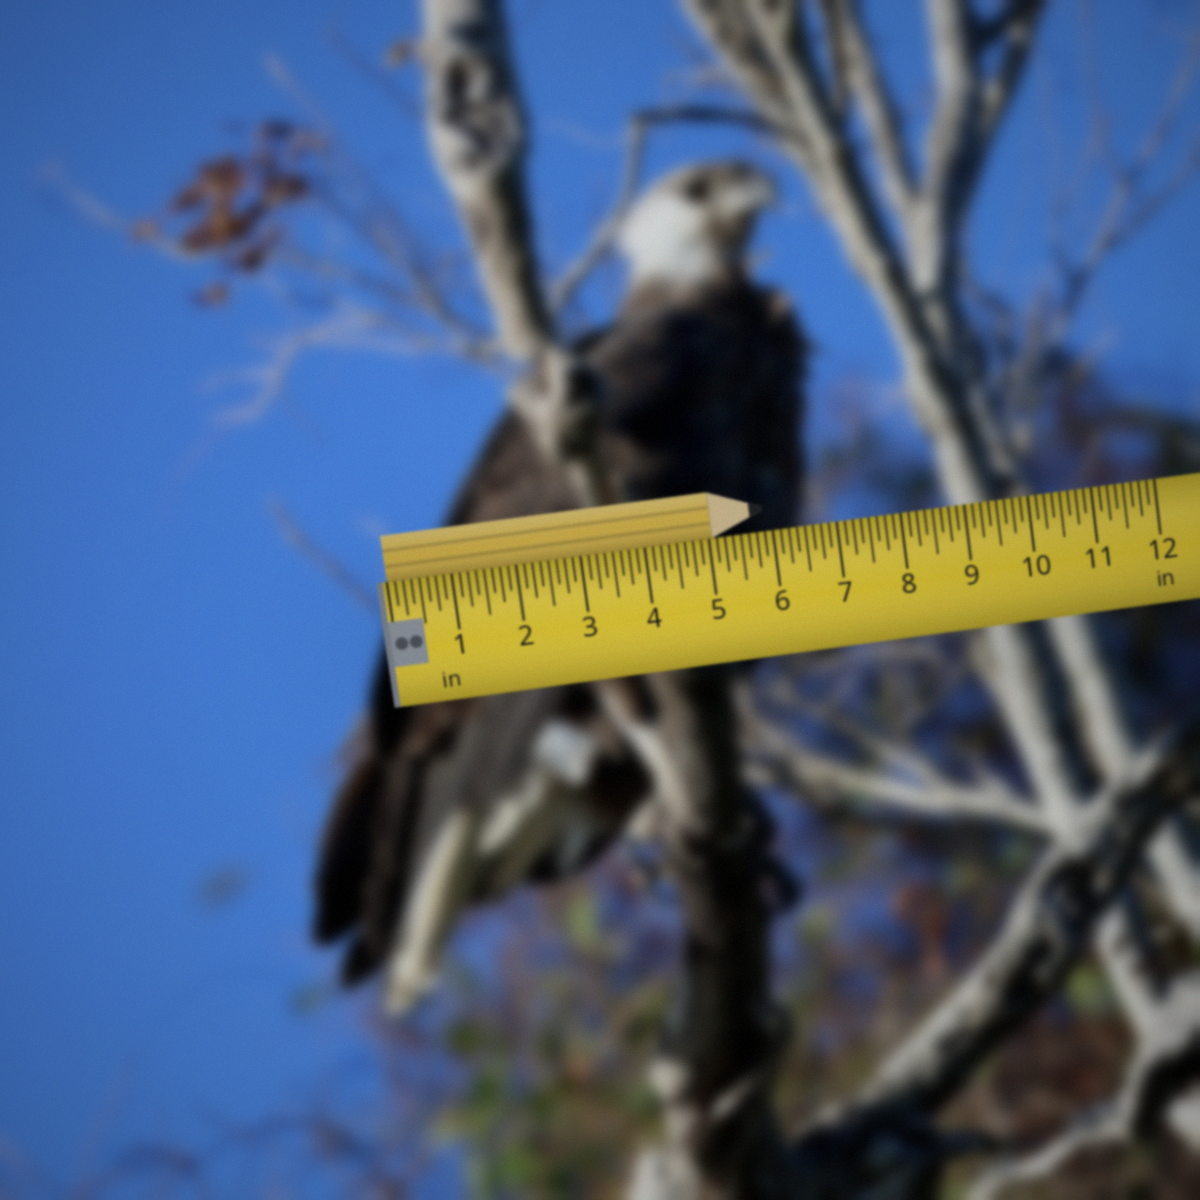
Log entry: in 5.875
